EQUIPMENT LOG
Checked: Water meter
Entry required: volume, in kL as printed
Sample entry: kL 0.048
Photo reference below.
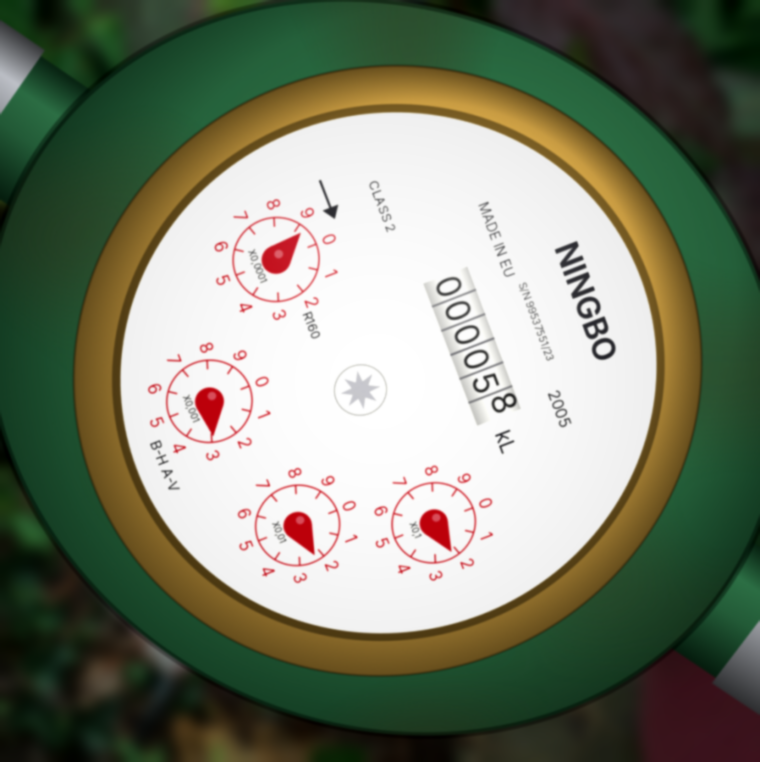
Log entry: kL 58.2229
